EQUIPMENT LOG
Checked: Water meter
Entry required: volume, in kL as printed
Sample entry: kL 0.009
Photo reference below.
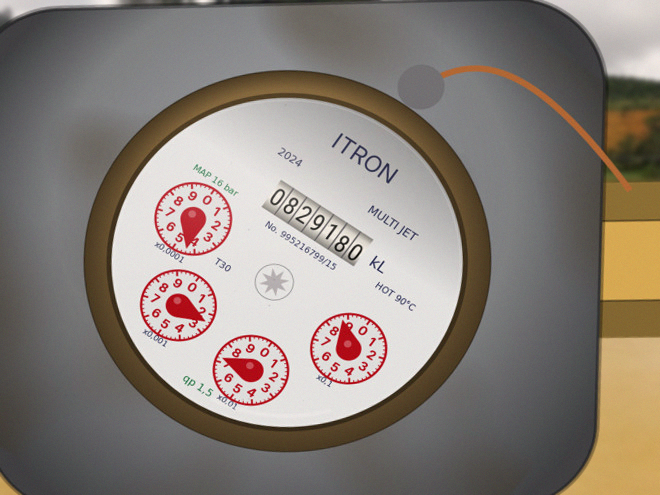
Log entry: kL 829179.8724
